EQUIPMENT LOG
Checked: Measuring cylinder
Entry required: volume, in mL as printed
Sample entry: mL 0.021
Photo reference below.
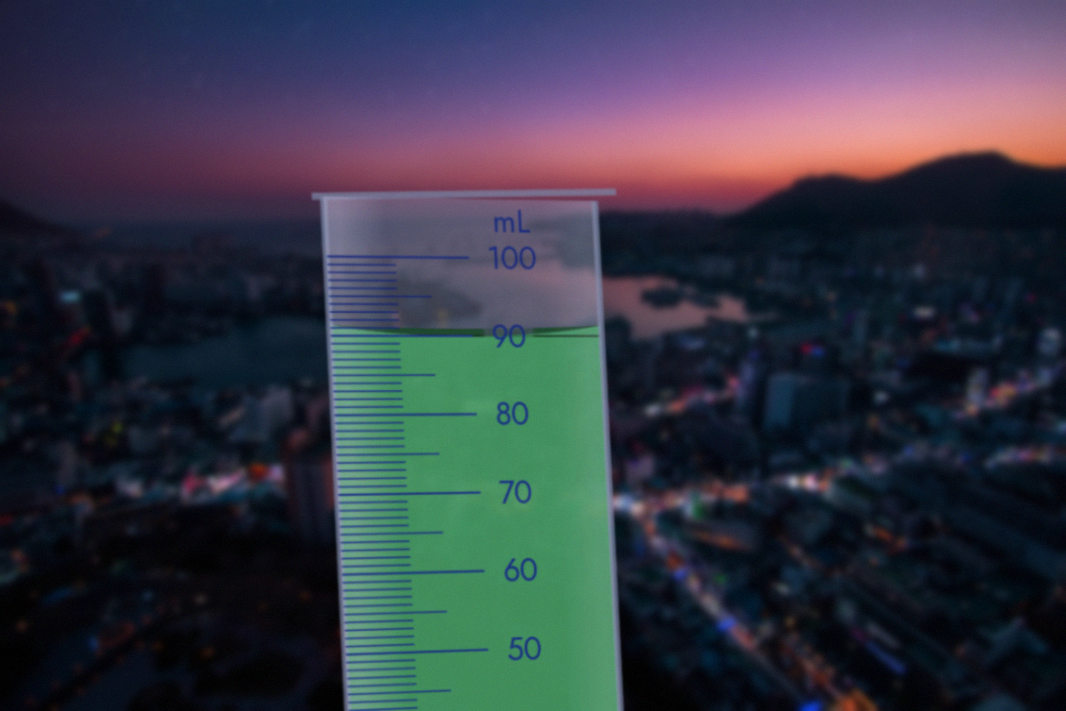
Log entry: mL 90
